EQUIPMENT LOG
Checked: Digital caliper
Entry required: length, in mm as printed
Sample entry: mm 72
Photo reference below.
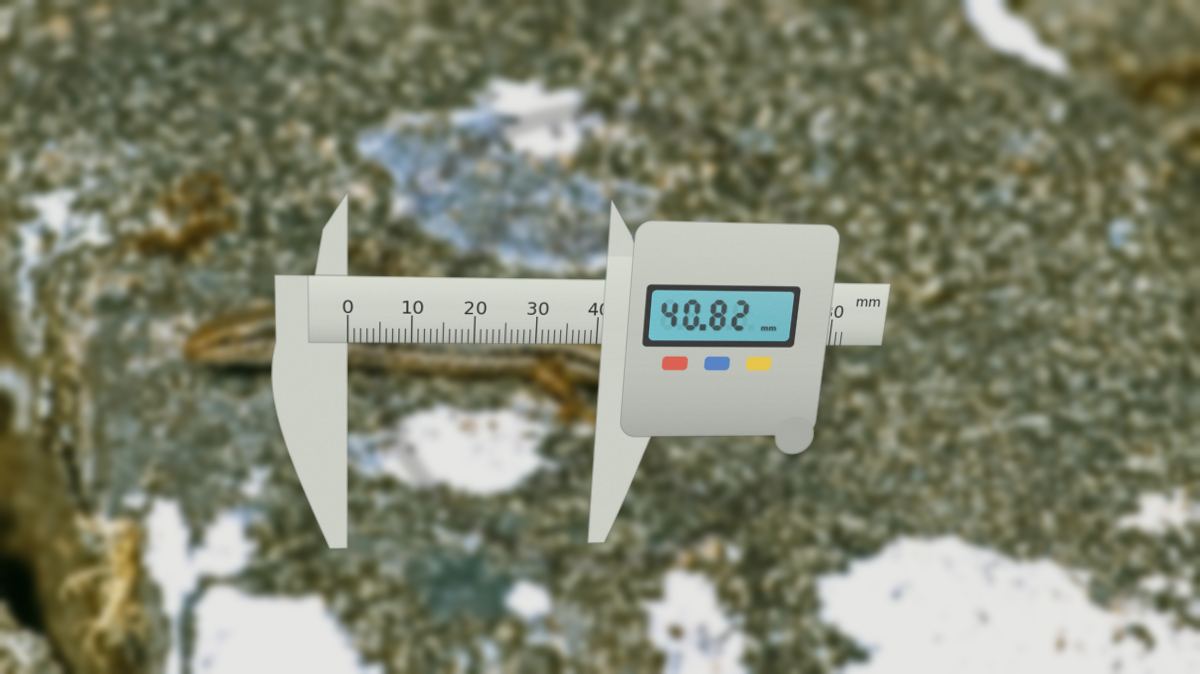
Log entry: mm 40.82
